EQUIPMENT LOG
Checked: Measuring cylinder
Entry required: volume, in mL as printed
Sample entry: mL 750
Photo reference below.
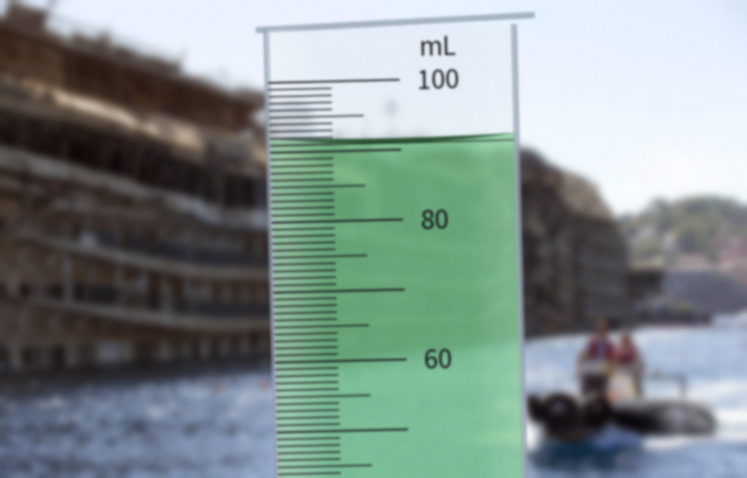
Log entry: mL 91
